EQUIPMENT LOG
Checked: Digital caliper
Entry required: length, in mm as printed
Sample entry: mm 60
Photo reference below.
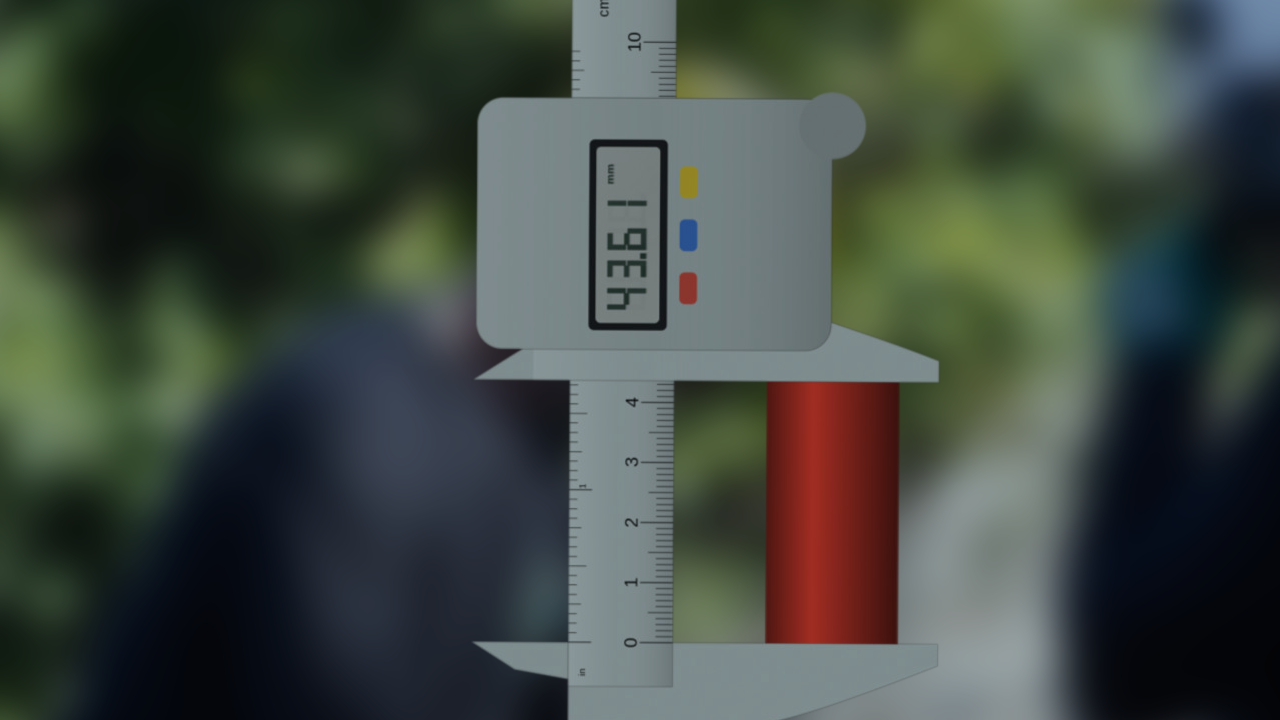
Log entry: mm 43.61
